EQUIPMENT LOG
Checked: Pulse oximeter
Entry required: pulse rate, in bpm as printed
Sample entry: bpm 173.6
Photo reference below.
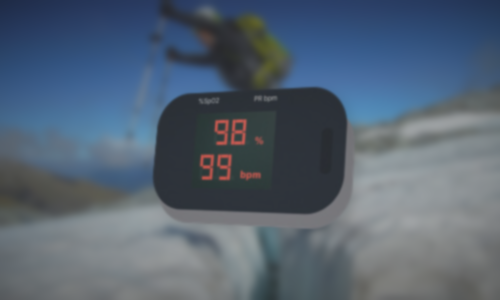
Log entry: bpm 99
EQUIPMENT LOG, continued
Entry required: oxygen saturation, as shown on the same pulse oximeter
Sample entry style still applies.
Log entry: % 98
